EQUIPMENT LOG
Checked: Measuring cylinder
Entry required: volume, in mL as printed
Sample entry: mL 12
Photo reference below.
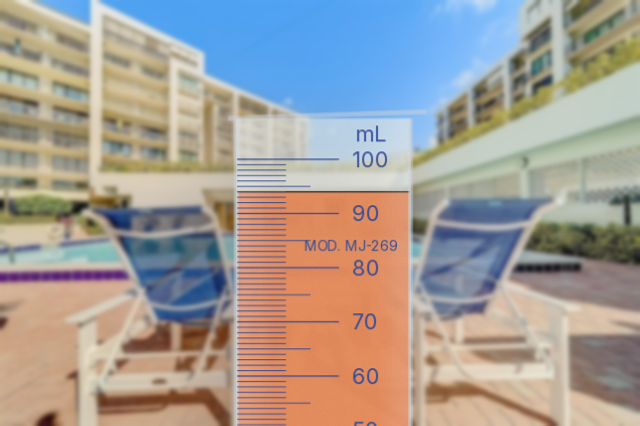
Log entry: mL 94
